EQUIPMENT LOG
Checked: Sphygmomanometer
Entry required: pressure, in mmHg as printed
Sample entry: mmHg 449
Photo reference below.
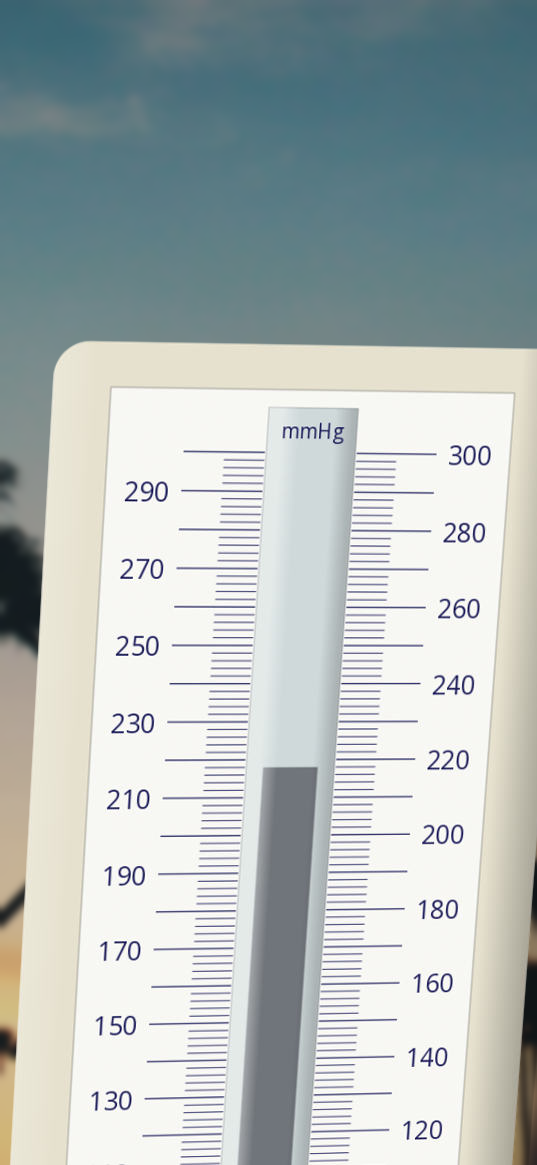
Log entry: mmHg 218
